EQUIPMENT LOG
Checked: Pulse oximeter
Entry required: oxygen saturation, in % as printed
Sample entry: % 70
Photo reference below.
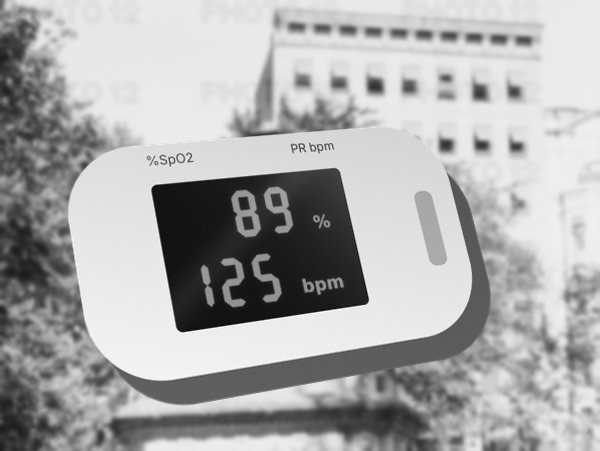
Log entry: % 89
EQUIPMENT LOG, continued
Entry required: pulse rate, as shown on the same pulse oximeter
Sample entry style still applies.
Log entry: bpm 125
